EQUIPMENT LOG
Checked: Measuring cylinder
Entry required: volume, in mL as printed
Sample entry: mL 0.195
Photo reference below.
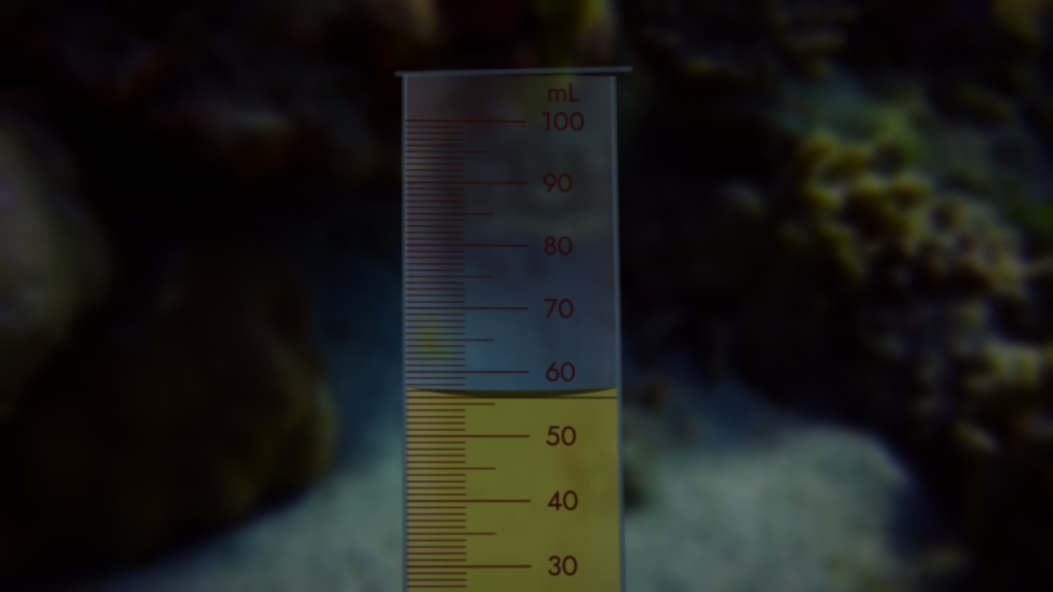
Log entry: mL 56
